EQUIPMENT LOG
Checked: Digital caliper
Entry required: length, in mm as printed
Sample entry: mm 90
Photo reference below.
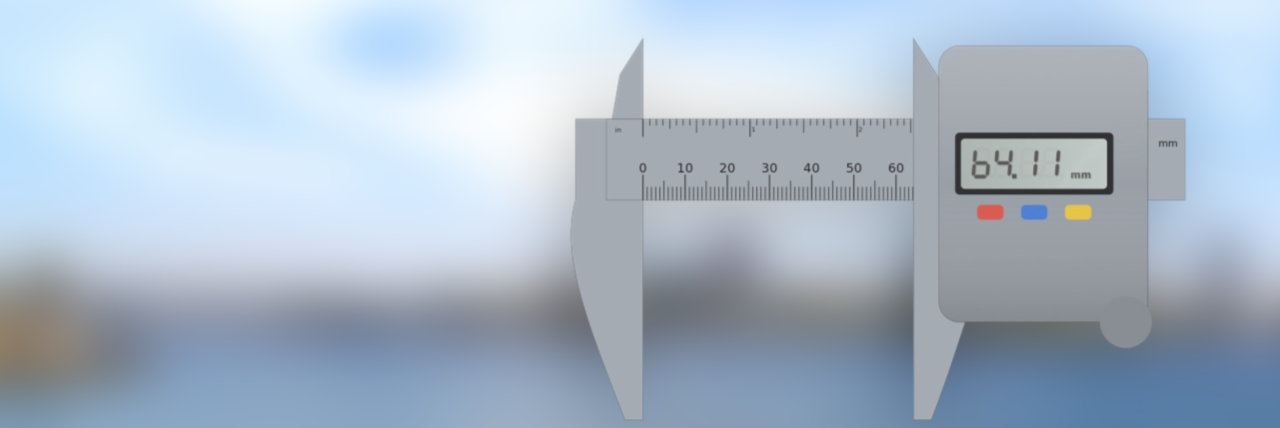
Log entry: mm 64.11
